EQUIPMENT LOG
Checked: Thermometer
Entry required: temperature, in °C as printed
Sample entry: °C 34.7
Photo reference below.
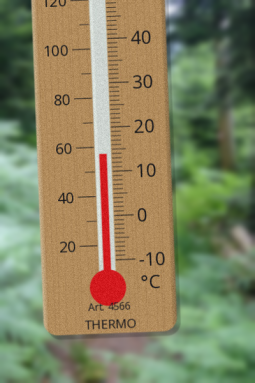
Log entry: °C 14
